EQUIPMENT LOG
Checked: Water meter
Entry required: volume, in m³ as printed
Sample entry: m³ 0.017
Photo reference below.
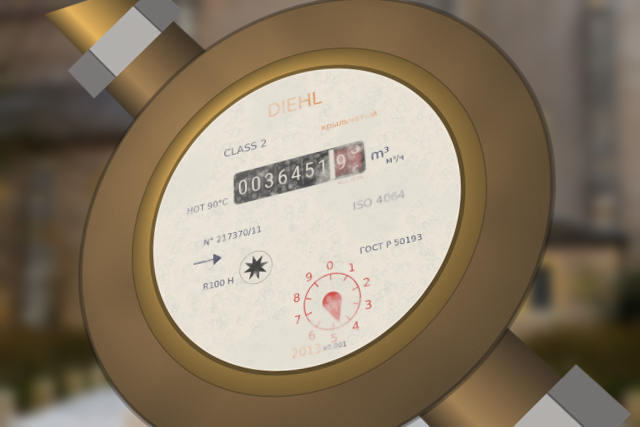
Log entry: m³ 36451.954
